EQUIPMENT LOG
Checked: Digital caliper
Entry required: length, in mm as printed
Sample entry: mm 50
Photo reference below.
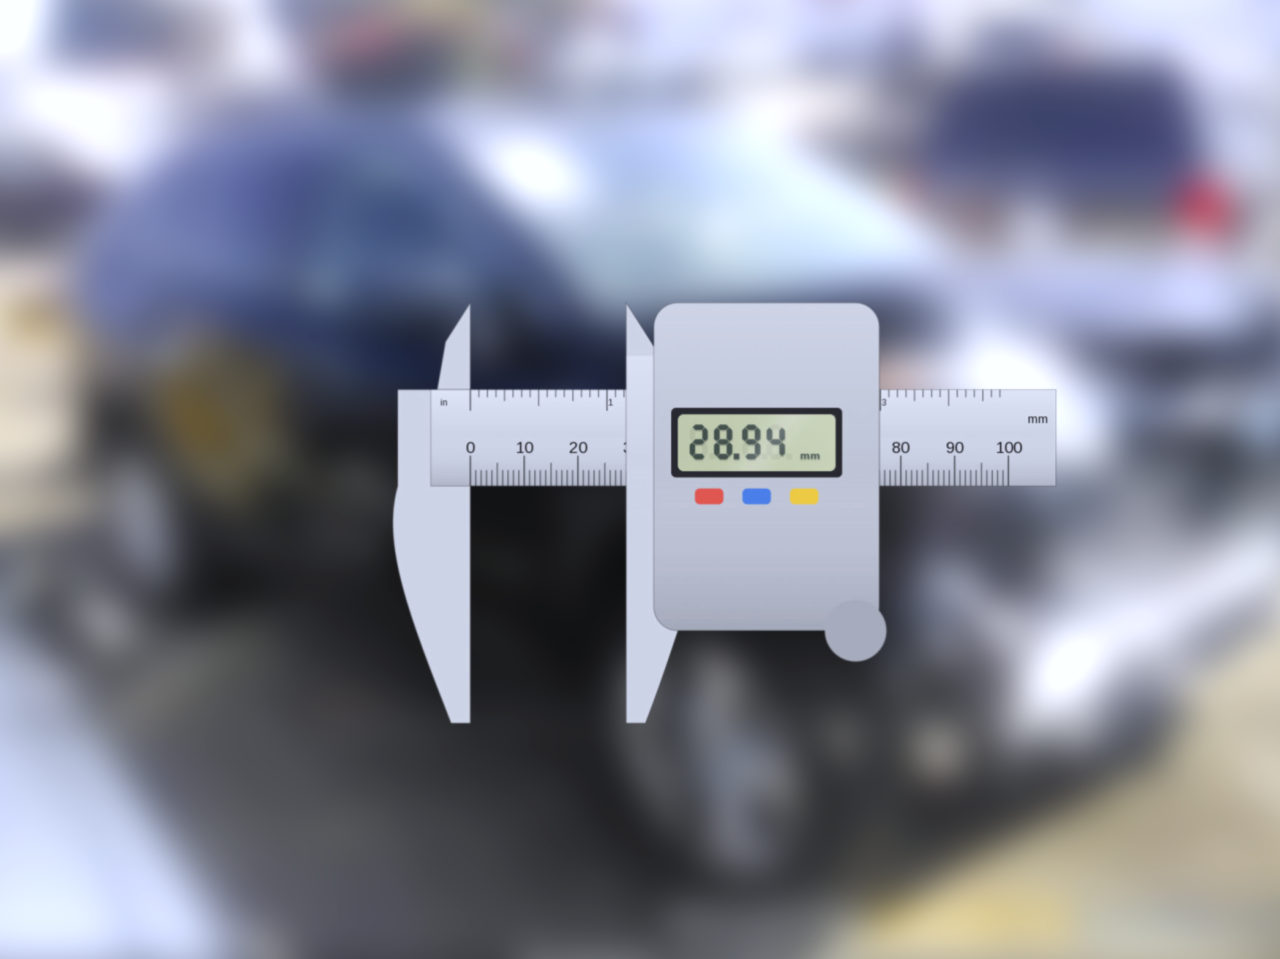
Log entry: mm 28.94
